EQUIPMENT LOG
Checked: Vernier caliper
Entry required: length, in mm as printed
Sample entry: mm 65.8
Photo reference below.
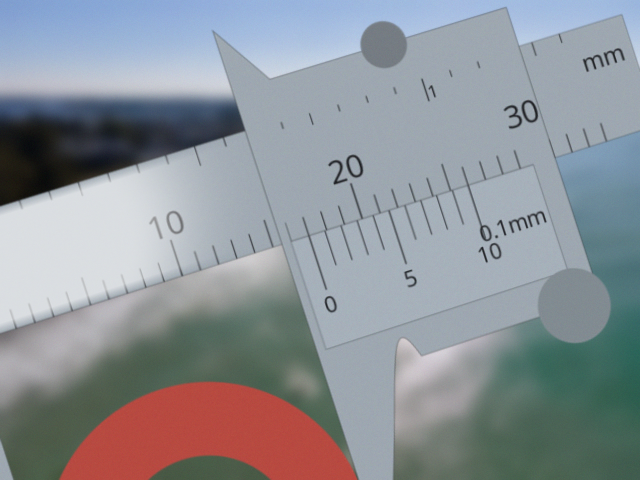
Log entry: mm 17.0
